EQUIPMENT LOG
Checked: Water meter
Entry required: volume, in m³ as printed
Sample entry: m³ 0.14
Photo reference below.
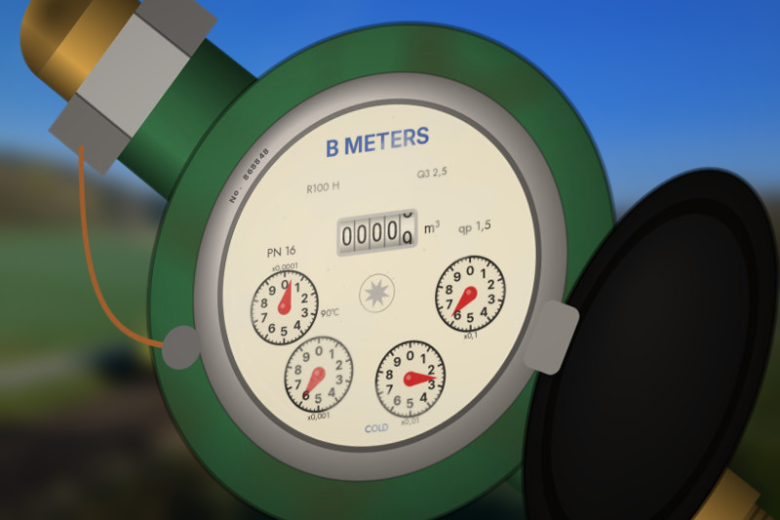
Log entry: m³ 8.6260
